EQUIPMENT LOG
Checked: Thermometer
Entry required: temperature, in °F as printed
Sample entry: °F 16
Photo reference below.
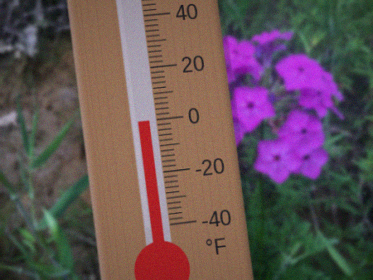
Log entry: °F 0
